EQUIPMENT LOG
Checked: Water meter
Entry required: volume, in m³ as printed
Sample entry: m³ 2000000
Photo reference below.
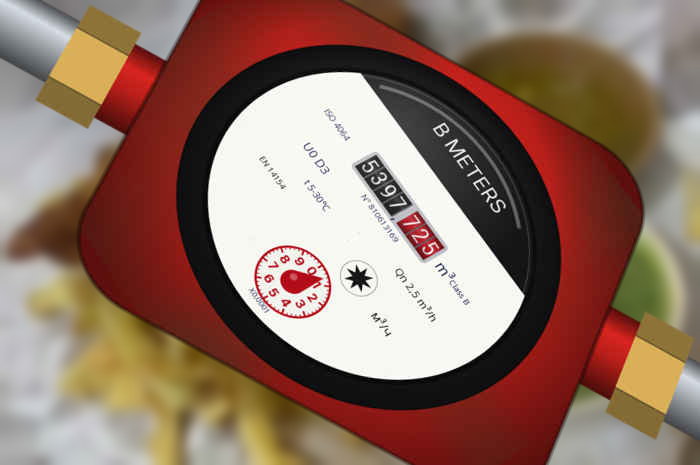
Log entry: m³ 5397.7250
